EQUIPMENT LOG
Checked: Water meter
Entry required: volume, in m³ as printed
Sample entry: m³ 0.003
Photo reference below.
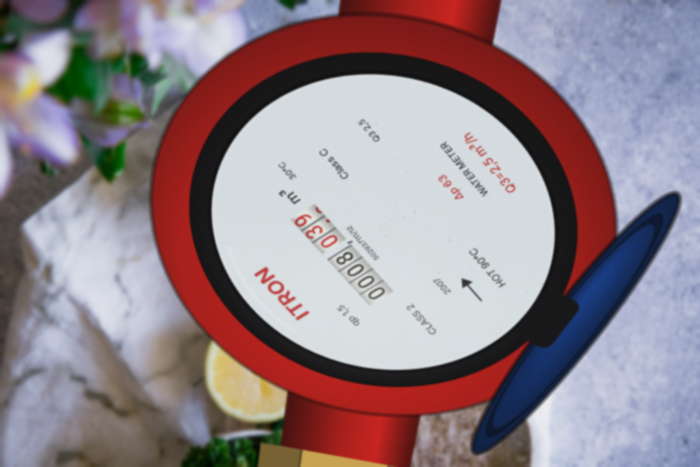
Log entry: m³ 8.039
